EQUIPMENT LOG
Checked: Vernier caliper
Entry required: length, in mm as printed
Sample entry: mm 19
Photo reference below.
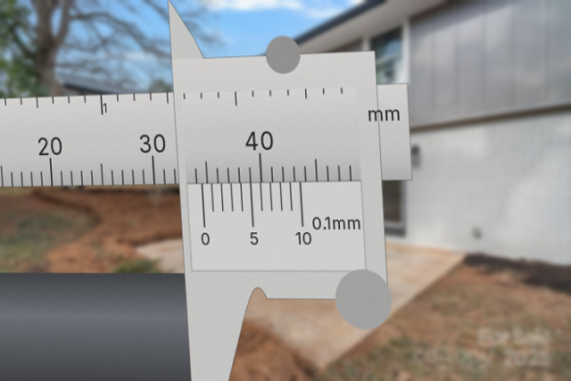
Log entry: mm 34.5
